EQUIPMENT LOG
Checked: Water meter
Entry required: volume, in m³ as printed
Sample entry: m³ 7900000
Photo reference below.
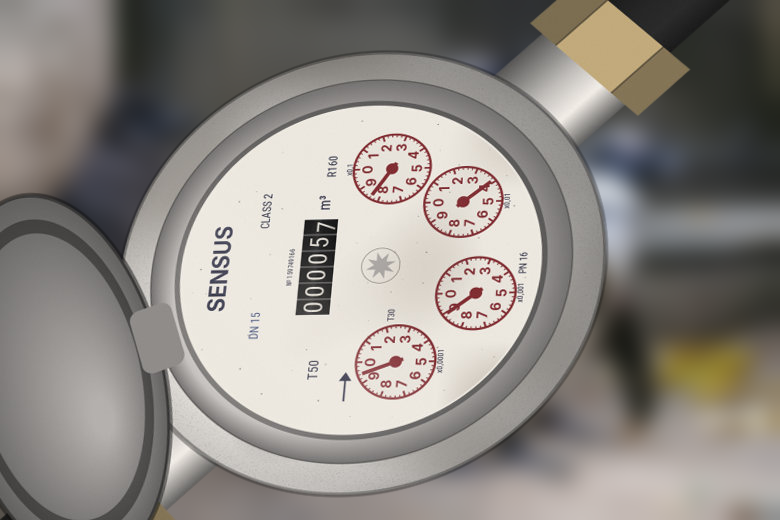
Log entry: m³ 56.8389
